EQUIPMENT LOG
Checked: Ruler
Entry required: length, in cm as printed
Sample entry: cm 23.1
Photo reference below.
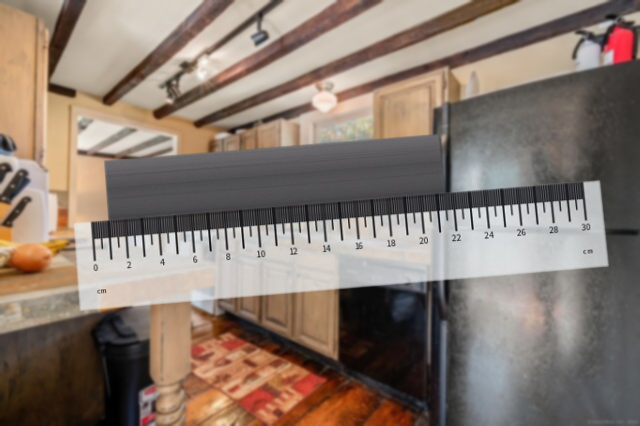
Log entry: cm 20.5
